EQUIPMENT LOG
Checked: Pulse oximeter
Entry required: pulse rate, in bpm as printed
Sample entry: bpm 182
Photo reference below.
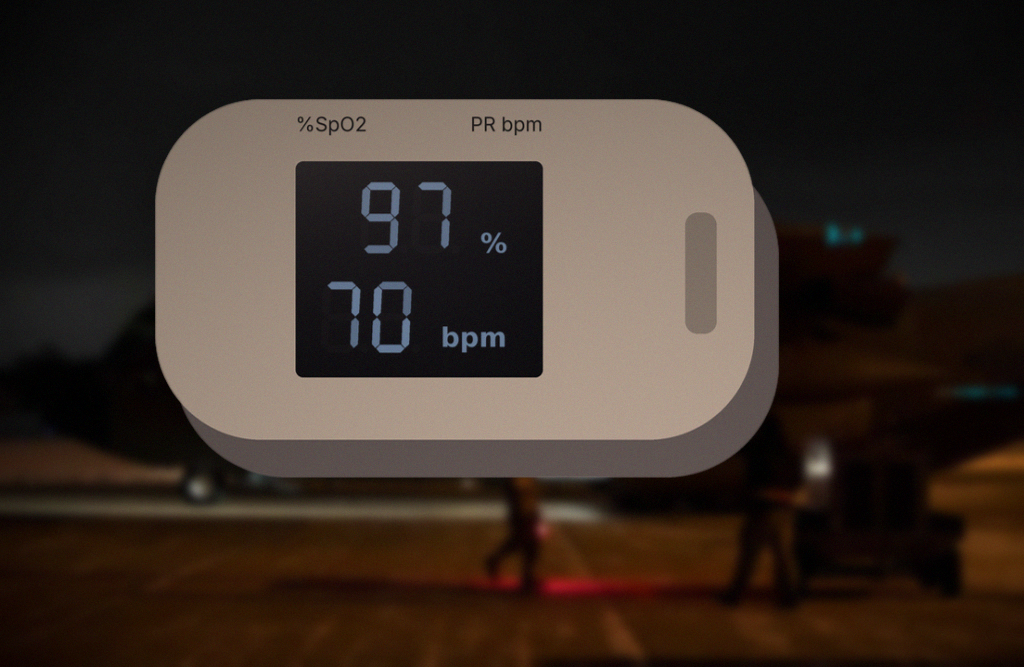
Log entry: bpm 70
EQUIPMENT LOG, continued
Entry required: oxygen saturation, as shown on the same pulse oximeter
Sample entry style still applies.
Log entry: % 97
